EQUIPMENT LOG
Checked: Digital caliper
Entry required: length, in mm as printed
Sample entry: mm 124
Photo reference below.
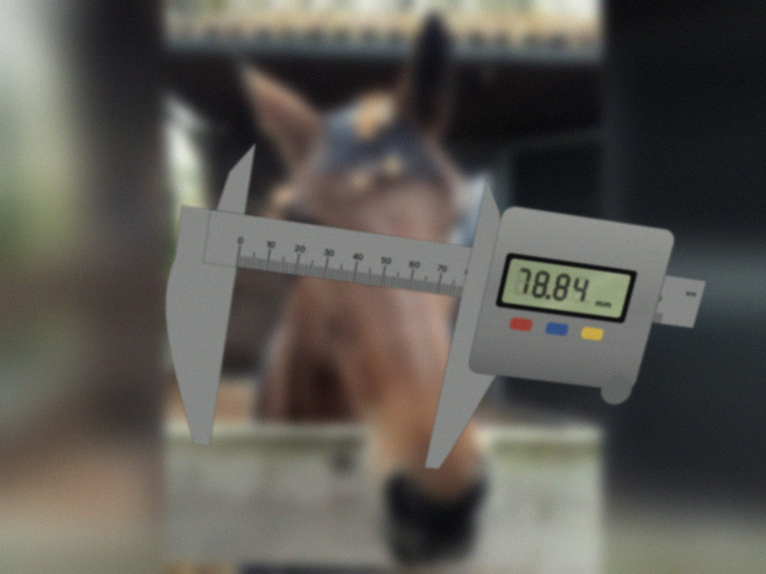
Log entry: mm 78.84
